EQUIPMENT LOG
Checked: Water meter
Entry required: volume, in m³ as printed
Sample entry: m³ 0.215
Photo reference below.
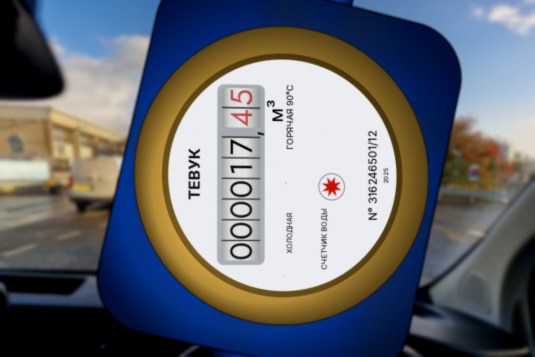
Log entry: m³ 17.45
